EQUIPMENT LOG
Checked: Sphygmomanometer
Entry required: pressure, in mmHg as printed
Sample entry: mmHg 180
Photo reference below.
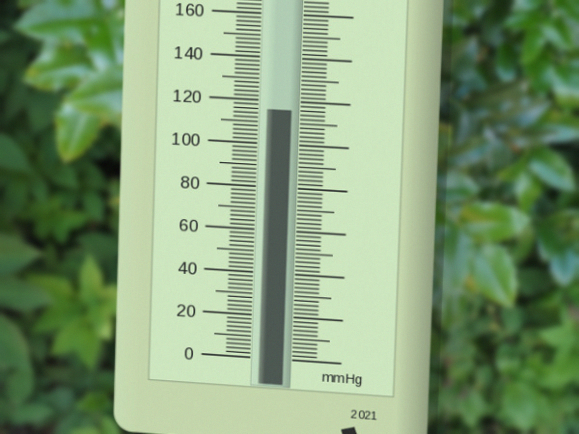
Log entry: mmHg 116
